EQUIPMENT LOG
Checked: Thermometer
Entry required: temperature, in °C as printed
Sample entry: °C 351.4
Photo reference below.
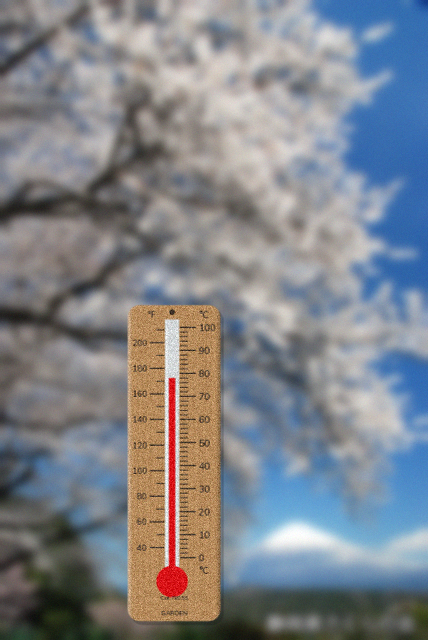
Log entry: °C 78
